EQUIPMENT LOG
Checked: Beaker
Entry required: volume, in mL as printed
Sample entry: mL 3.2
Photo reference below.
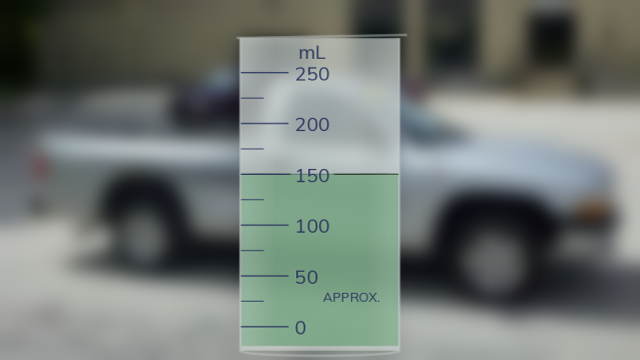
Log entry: mL 150
